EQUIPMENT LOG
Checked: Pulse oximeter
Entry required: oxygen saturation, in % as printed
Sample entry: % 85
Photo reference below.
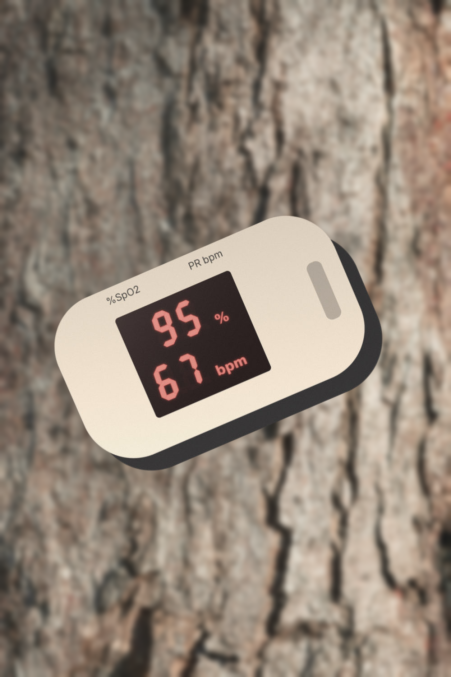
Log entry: % 95
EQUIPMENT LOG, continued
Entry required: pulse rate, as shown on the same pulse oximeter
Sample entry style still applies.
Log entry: bpm 67
